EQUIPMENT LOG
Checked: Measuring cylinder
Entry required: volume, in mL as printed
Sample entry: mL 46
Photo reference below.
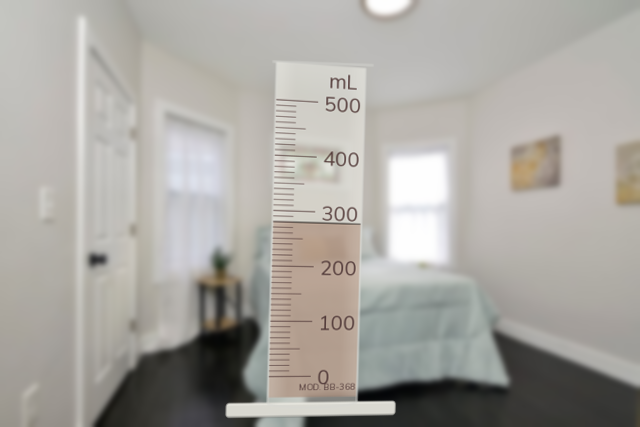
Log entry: mL 280
